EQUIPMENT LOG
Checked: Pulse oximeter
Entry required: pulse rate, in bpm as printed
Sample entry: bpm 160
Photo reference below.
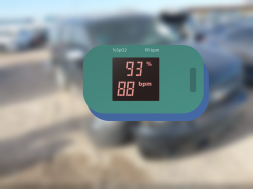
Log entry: bpm 88
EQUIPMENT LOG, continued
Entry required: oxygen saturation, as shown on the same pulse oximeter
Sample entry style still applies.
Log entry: % 93
